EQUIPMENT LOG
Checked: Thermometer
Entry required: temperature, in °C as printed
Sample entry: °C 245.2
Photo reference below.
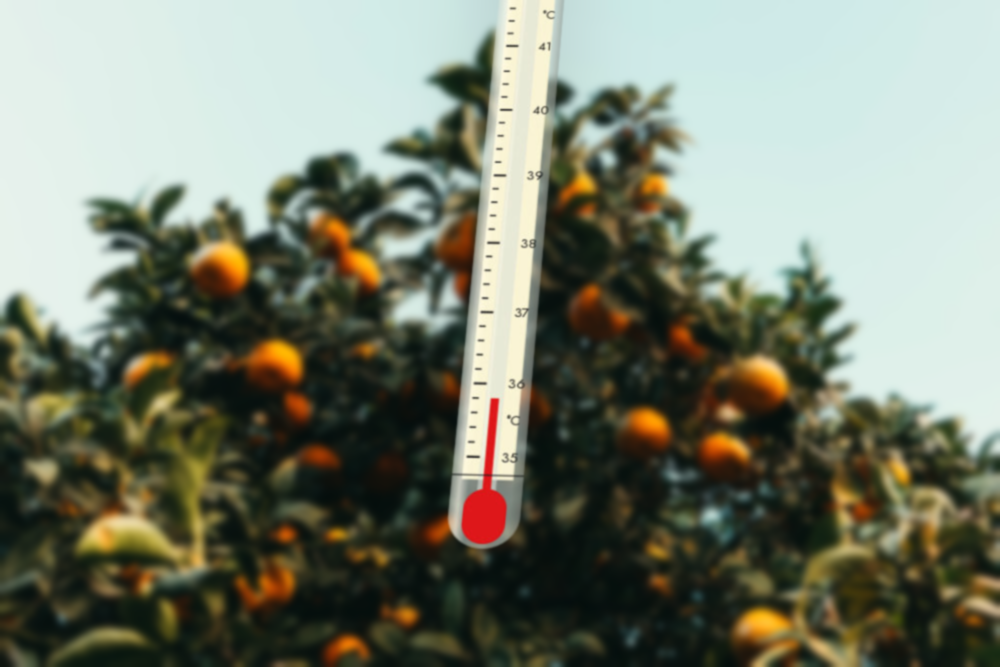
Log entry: °C 35.8
